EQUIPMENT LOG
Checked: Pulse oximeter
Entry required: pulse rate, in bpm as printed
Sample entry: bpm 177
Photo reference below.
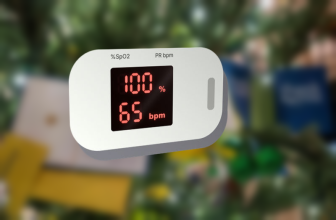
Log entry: bpm 65
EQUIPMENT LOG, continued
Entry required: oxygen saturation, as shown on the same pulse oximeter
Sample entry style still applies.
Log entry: % 100
